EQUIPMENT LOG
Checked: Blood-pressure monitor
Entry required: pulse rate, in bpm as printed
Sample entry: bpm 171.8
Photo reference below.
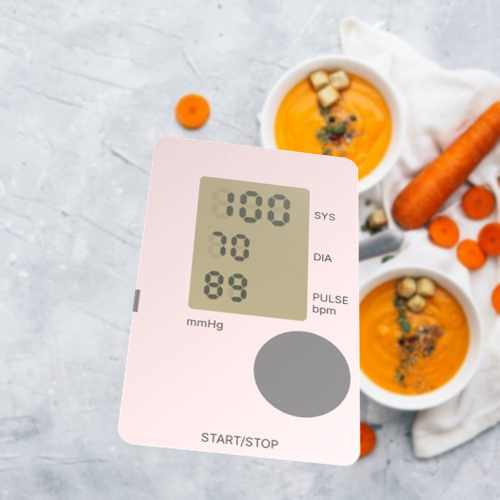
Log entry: bpm 89
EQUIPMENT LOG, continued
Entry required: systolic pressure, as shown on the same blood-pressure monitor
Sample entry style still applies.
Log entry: mmHg 100
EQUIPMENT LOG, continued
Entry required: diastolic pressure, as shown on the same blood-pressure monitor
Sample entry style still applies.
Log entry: mmHg 70
